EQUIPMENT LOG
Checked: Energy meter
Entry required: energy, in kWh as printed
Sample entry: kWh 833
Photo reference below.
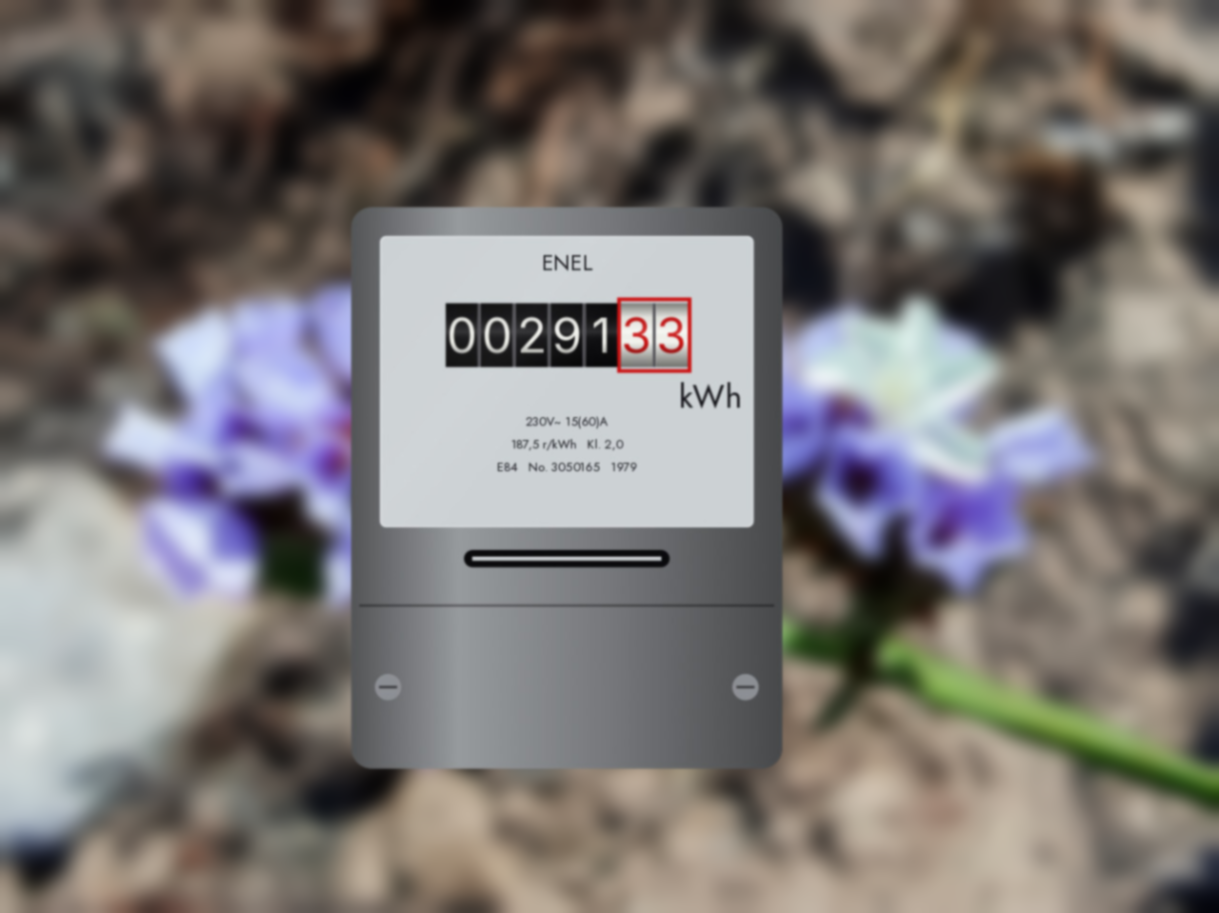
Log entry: kWh 291.33
